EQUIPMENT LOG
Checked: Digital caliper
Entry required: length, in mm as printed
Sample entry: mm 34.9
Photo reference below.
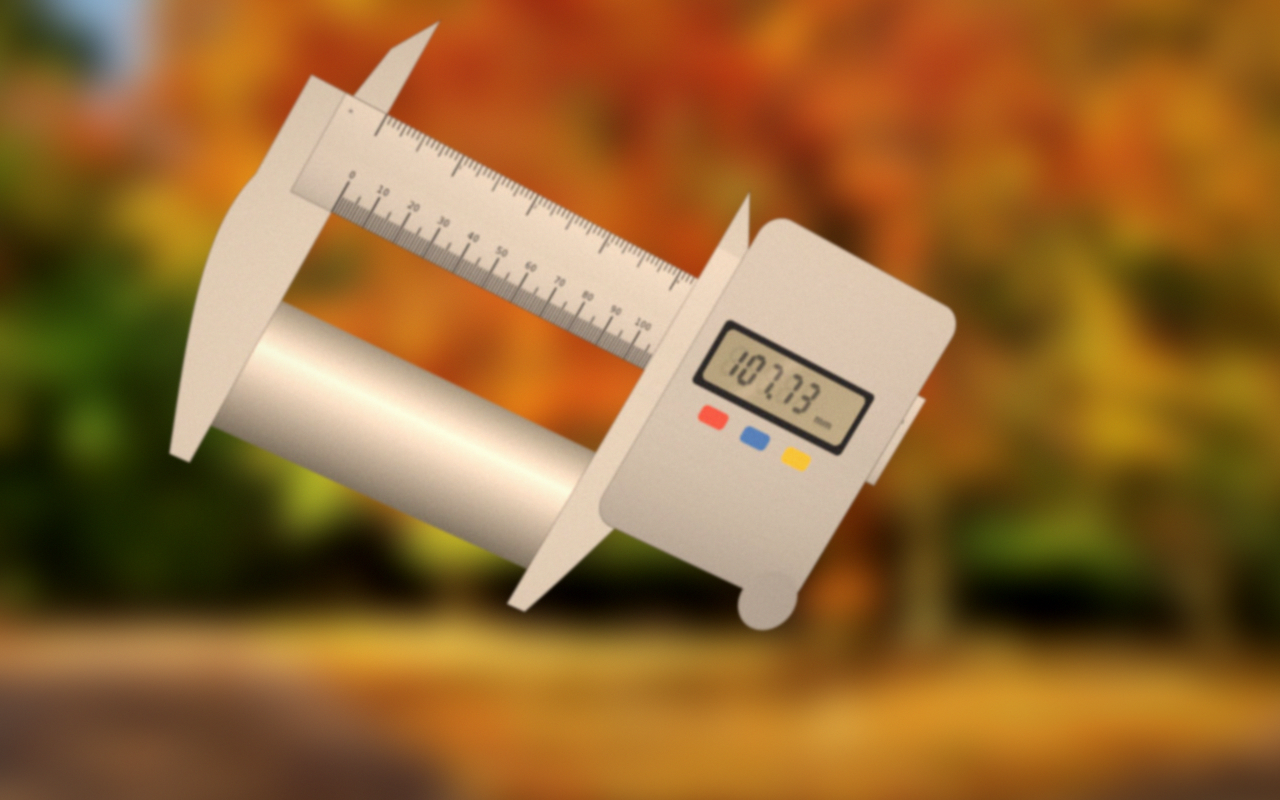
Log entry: mm 107.73
